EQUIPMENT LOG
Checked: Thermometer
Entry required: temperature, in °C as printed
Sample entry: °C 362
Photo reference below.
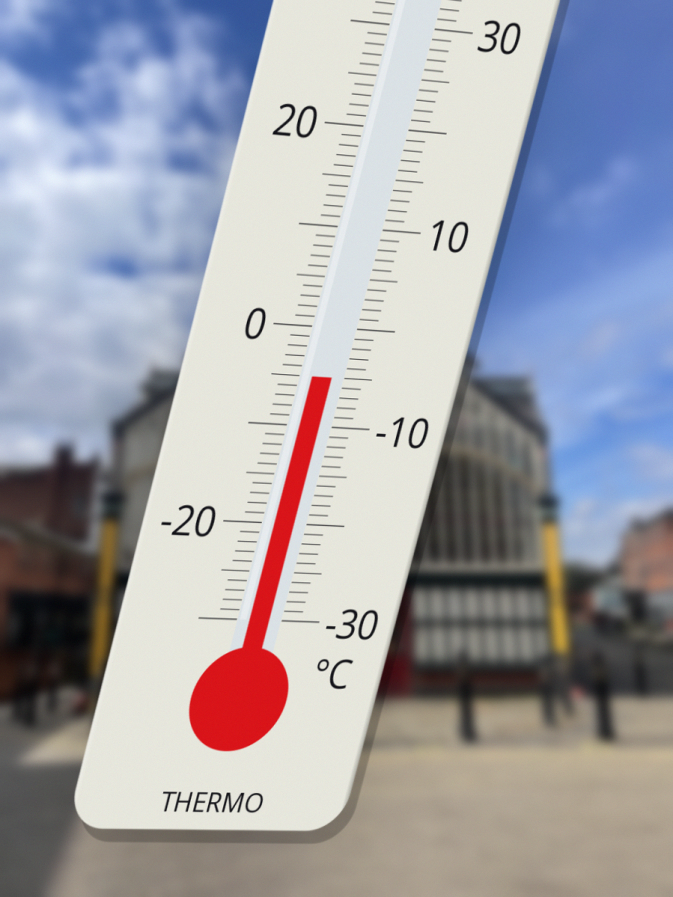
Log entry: °C -5
